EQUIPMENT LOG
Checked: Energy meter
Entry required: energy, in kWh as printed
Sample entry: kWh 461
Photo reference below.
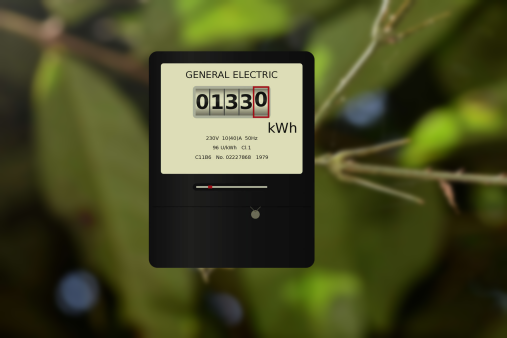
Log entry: kWh 133.0
